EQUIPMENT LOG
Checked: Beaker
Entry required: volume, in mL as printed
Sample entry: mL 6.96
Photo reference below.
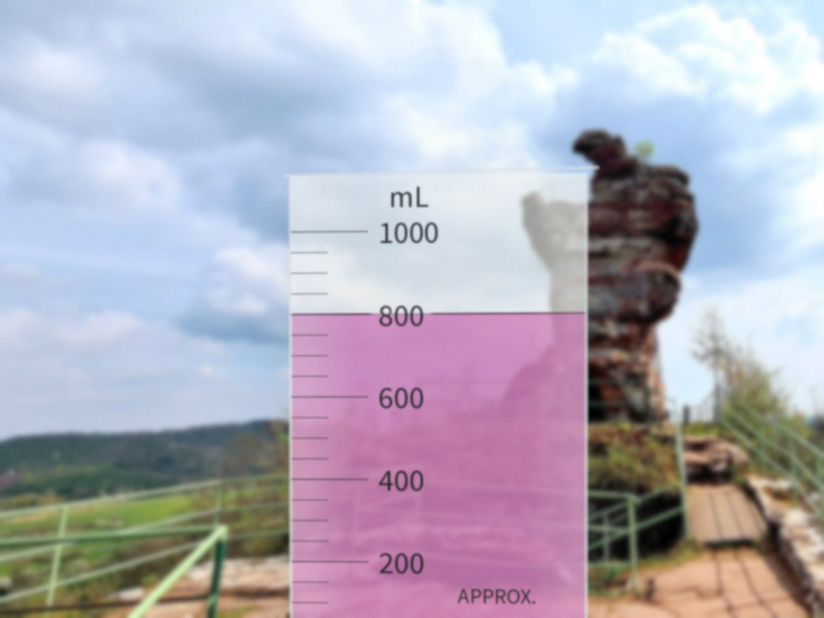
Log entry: mL 800
